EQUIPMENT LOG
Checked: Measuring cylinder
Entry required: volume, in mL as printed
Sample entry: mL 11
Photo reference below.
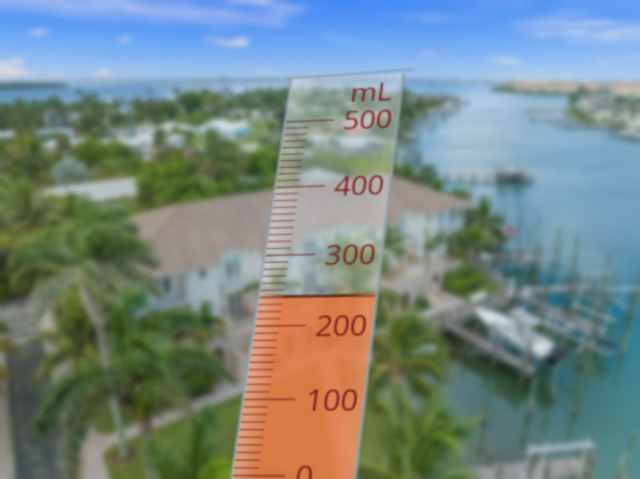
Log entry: mL 240
